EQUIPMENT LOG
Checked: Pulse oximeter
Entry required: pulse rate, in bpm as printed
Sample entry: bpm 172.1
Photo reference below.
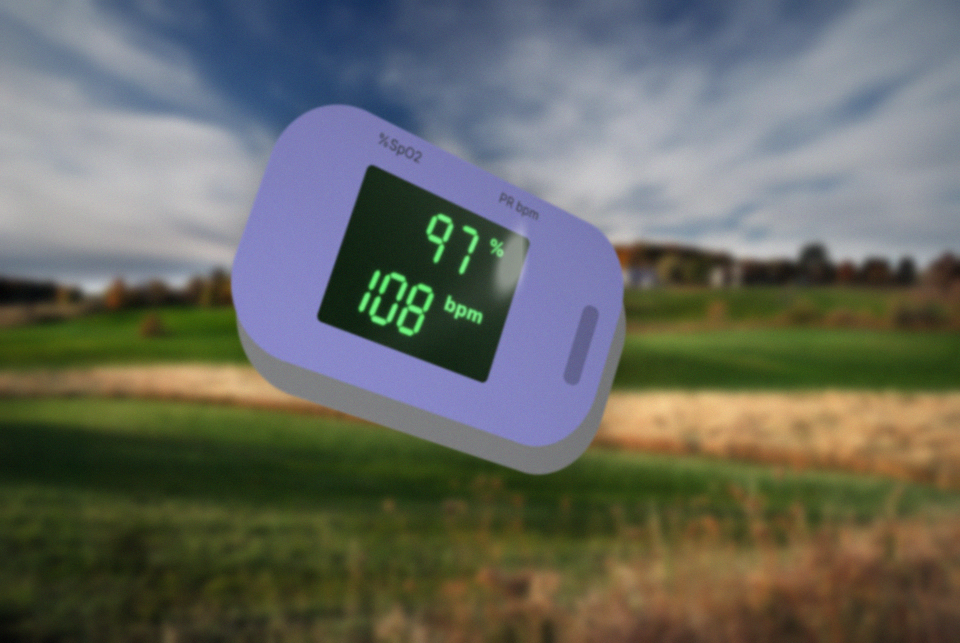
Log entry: bpm 108
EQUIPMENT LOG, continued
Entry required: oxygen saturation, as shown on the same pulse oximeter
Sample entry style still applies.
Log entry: % 97
